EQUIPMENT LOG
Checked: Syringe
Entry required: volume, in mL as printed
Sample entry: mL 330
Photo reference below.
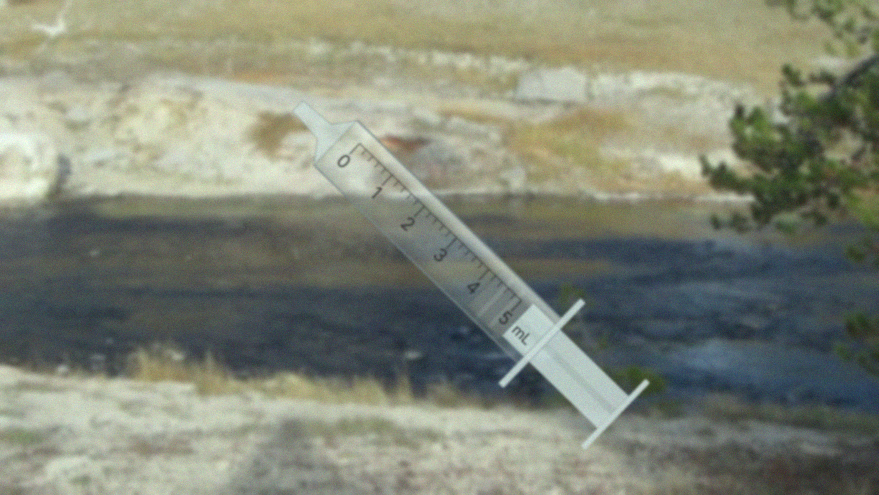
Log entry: mL 4.2
